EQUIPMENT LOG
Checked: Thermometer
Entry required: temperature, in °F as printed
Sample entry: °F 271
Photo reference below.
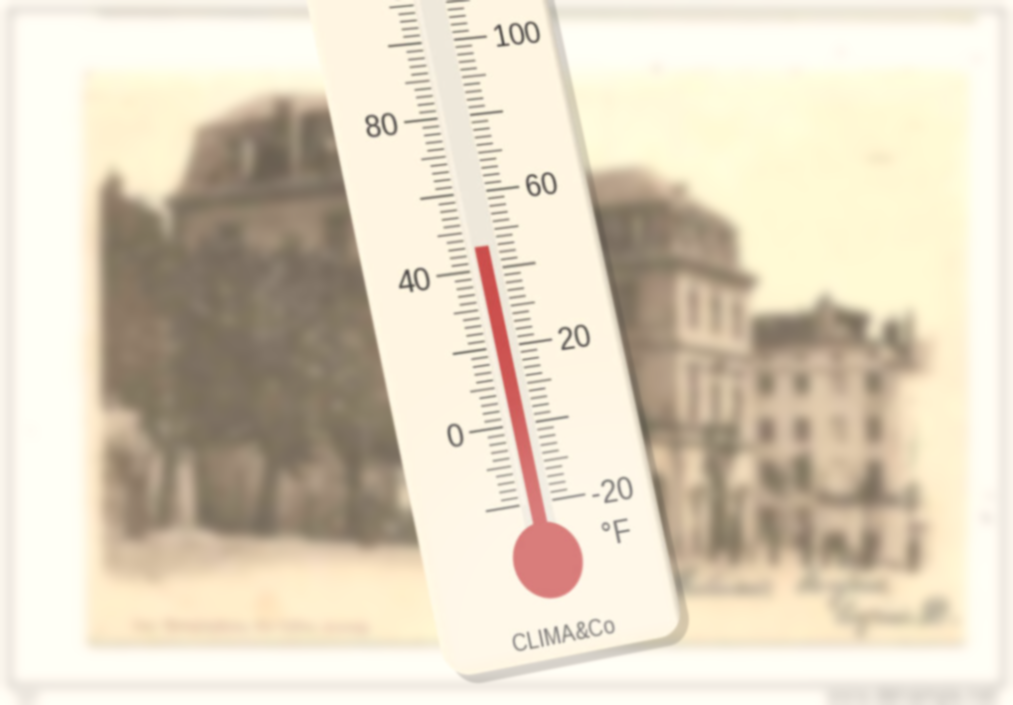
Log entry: °F 46
